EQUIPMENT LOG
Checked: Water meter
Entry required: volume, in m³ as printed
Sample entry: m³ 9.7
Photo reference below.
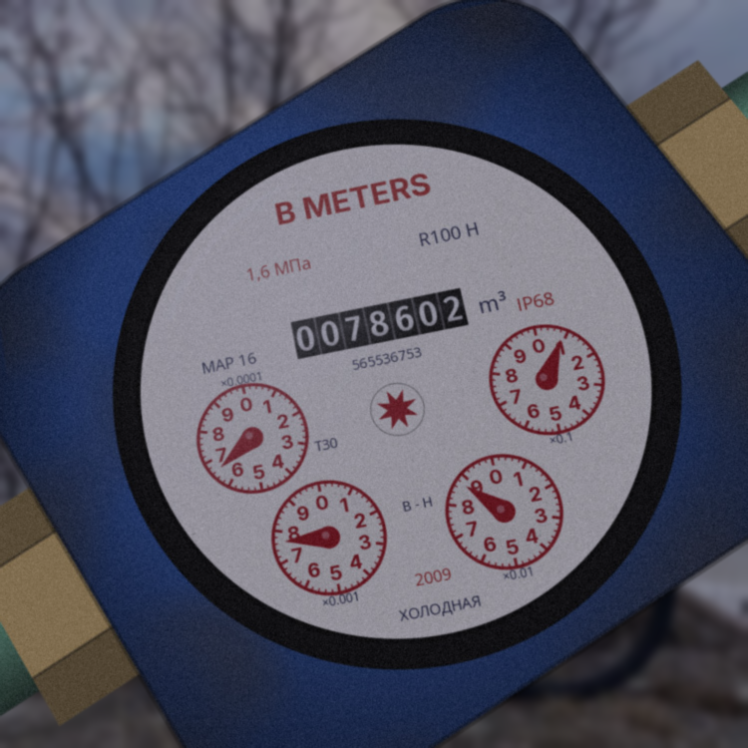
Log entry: m³ 78602.0876
